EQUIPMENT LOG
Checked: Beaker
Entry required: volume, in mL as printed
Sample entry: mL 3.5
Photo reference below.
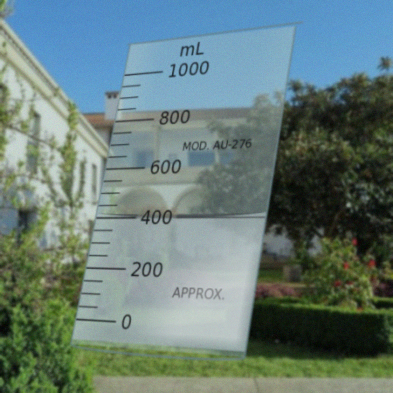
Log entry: mL 400
